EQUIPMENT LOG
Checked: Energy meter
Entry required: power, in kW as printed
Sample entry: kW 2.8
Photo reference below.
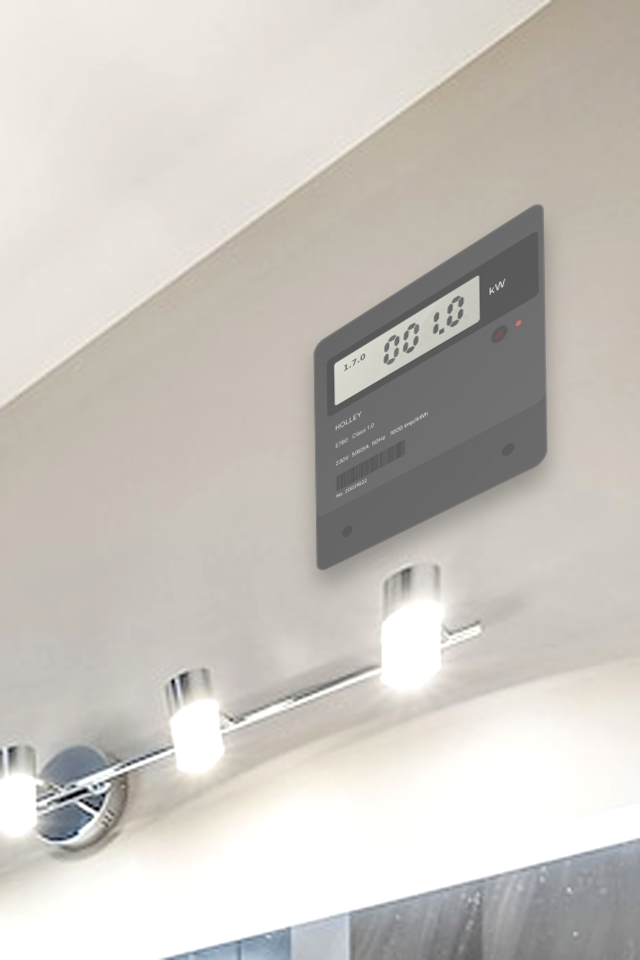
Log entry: kW 1.0
